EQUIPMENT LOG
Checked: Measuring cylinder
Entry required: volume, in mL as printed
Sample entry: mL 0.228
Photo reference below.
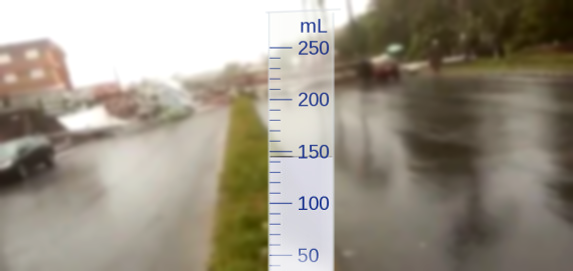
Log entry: mL 145
